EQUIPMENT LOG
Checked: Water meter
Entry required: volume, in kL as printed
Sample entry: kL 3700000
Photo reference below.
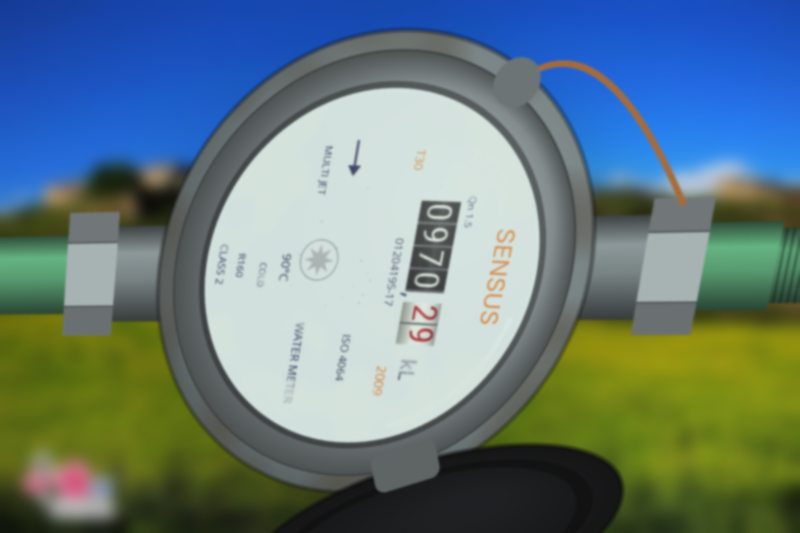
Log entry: kL 970.29
